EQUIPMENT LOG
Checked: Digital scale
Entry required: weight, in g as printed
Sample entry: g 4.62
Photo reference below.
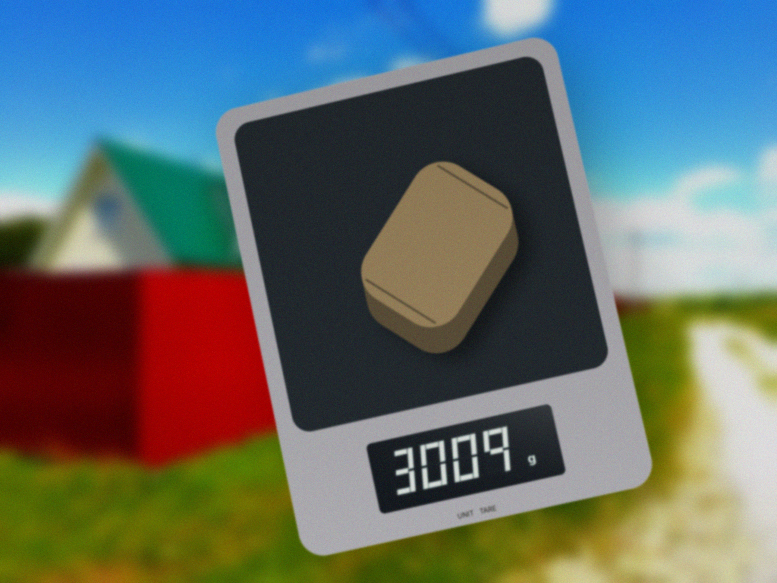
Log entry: g 3009
